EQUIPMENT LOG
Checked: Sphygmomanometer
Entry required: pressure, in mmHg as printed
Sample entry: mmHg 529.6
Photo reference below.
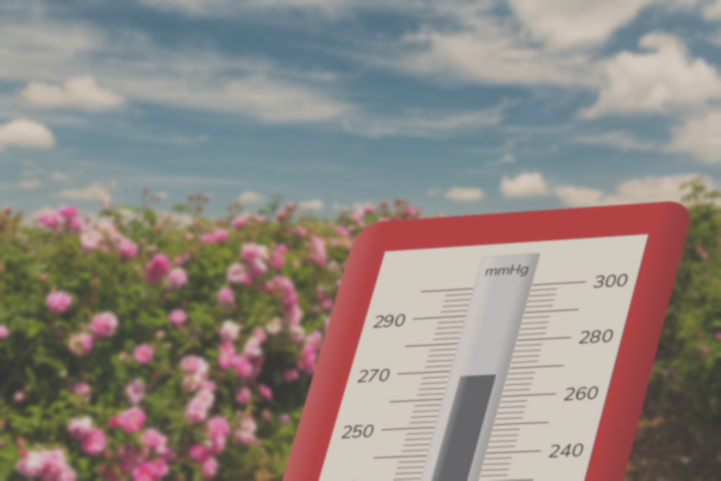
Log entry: mmHg 268
